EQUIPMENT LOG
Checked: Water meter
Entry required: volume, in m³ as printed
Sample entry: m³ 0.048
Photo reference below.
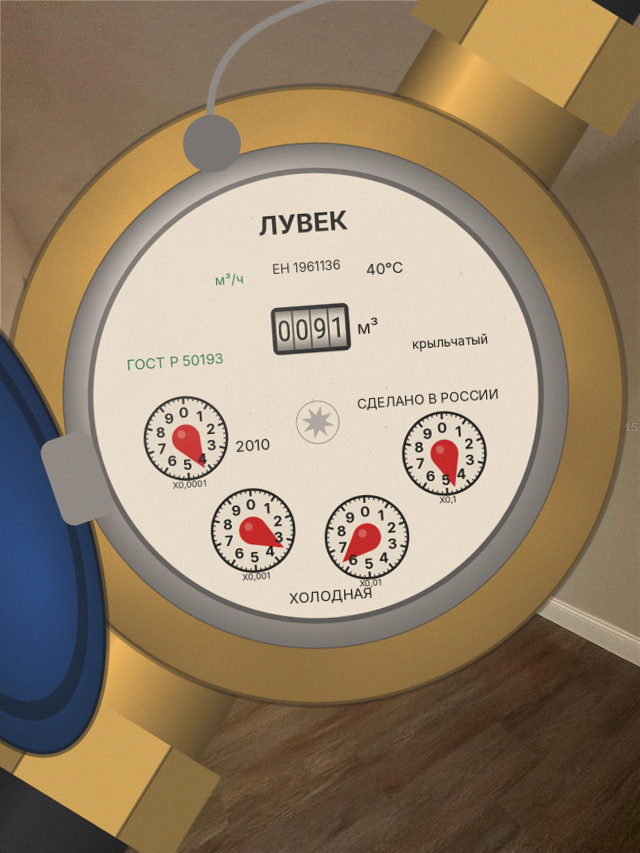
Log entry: m³ 91.4634
